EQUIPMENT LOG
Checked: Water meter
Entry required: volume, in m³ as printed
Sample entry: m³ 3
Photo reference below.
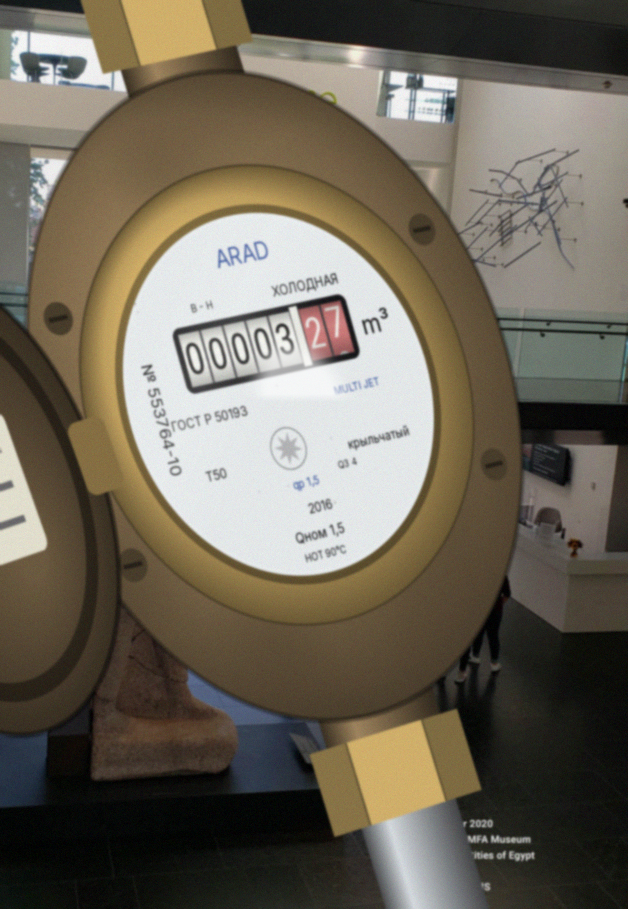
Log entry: m³ 3.27
